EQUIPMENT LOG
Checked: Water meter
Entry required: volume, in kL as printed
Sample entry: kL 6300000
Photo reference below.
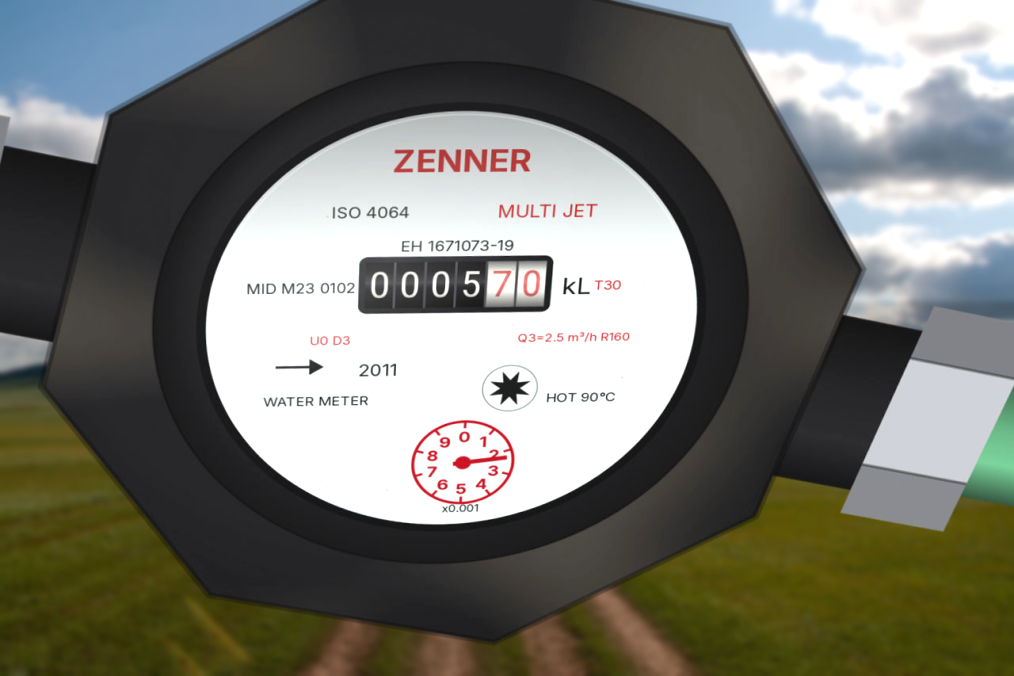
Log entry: kL 5.702
